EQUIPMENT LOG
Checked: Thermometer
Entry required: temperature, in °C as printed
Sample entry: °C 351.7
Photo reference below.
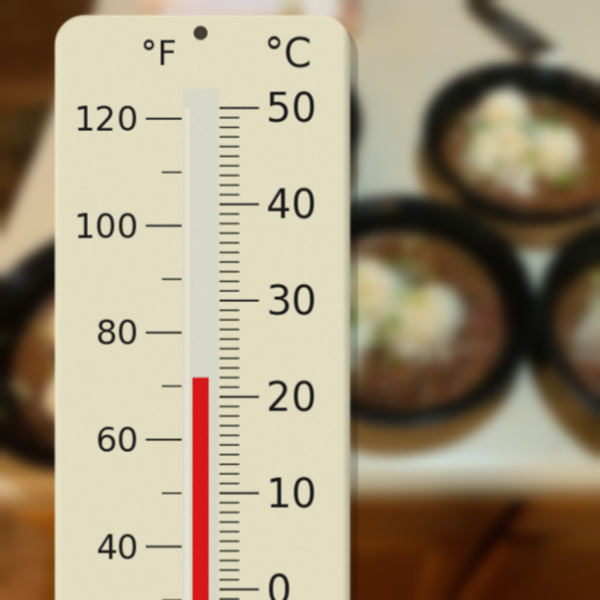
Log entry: °C 22
